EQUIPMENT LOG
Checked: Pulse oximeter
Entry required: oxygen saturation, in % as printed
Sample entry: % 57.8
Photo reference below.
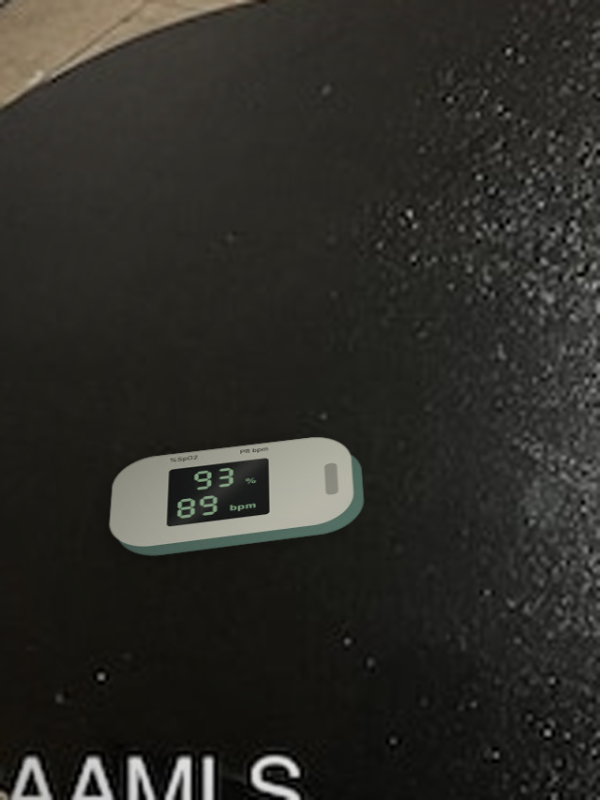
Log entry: % 93
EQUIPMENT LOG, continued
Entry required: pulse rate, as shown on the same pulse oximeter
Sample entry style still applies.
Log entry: bpm 89
